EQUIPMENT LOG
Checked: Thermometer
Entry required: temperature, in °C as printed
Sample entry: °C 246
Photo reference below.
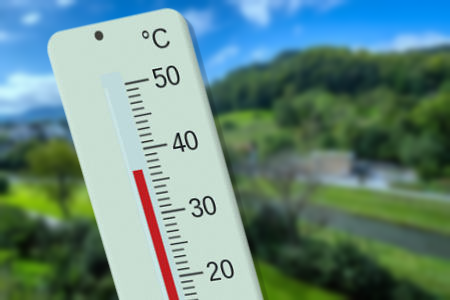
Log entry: °C 37
